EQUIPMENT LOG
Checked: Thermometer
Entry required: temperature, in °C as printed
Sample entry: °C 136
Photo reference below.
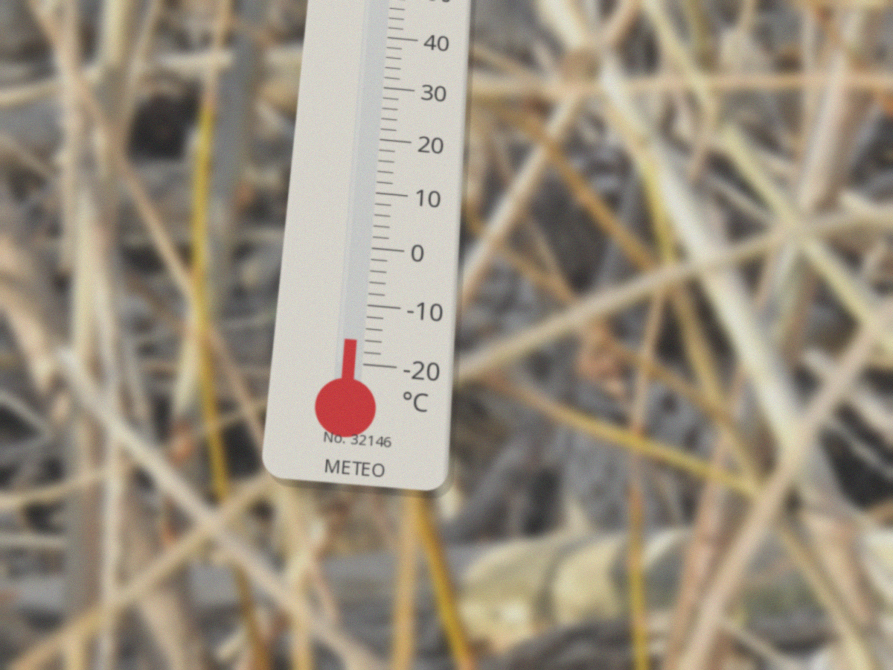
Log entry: °C -16
